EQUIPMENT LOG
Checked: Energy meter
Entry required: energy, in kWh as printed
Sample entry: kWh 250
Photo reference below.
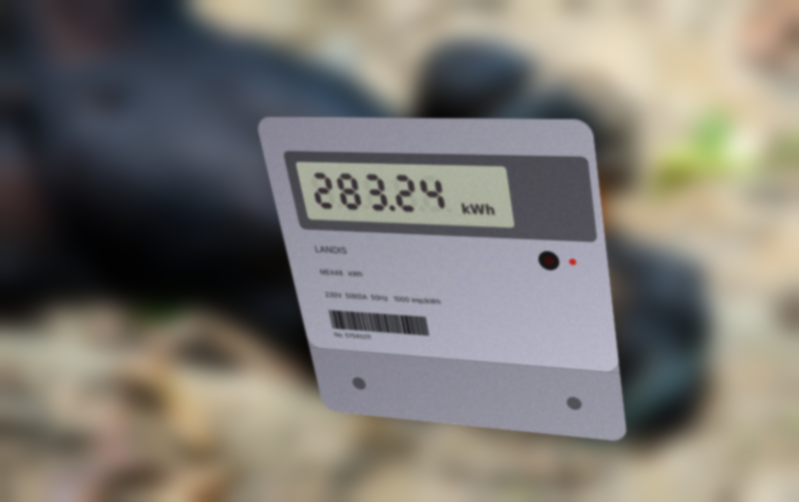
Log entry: kWh 283.24
